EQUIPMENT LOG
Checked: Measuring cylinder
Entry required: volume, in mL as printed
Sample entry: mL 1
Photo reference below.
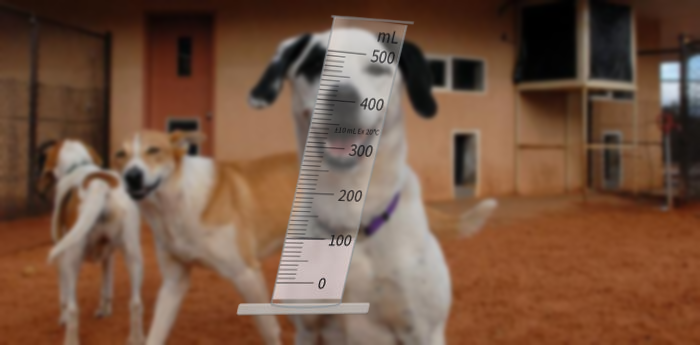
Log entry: mL 100
